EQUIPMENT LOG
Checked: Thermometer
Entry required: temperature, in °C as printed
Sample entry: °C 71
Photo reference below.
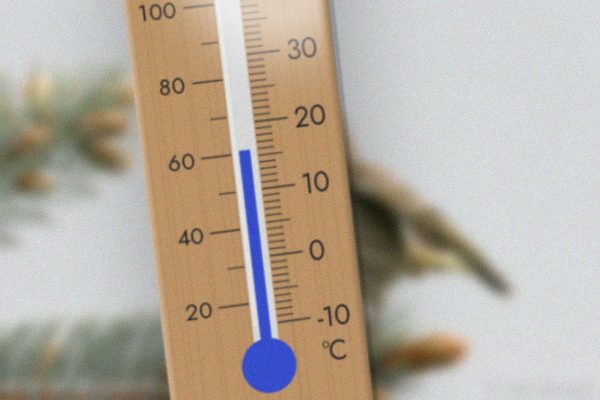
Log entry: °C 16
